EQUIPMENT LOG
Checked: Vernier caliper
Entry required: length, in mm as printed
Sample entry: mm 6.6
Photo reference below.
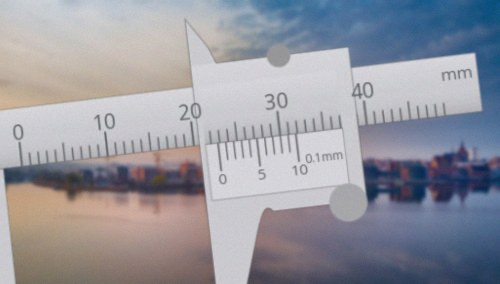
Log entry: mm 22.8
